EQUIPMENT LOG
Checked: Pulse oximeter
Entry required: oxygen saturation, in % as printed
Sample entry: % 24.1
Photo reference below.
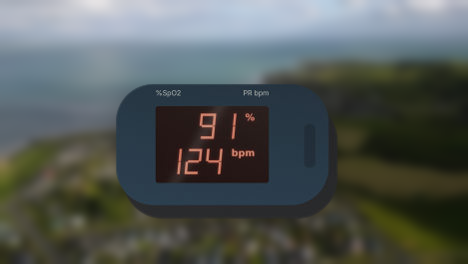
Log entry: % 91
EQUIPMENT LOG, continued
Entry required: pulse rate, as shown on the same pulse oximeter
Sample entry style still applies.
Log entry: bpm 124
